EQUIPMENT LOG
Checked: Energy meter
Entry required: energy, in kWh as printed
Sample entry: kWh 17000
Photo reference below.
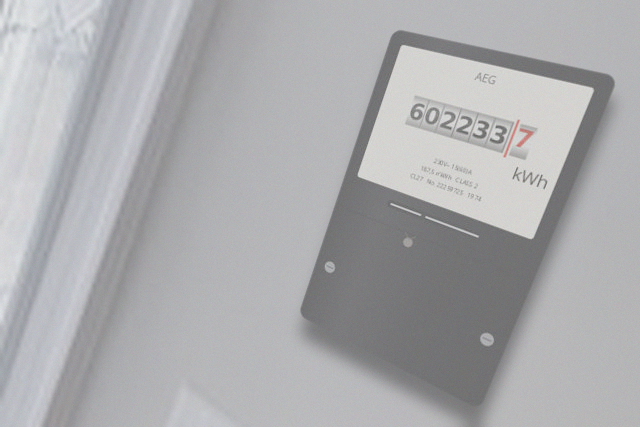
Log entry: kWh 602233.7
